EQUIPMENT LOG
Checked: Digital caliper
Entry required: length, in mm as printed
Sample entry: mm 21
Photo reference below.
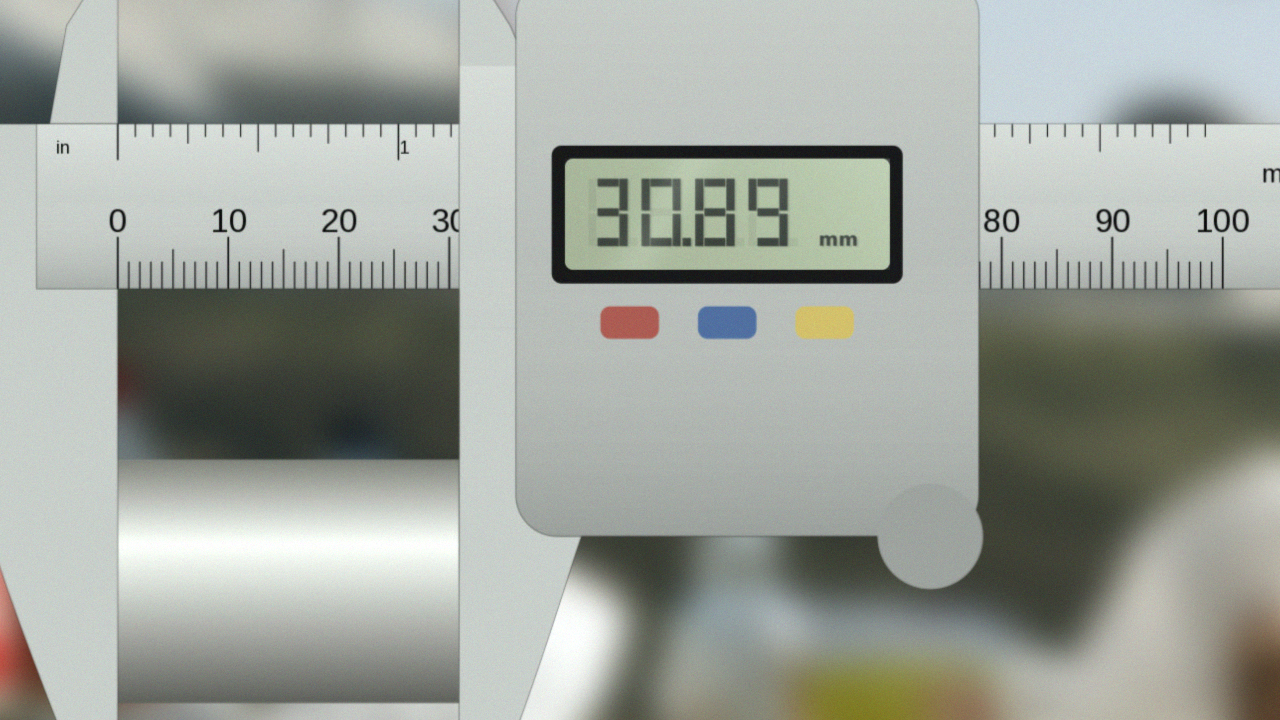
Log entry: mm 30.89
